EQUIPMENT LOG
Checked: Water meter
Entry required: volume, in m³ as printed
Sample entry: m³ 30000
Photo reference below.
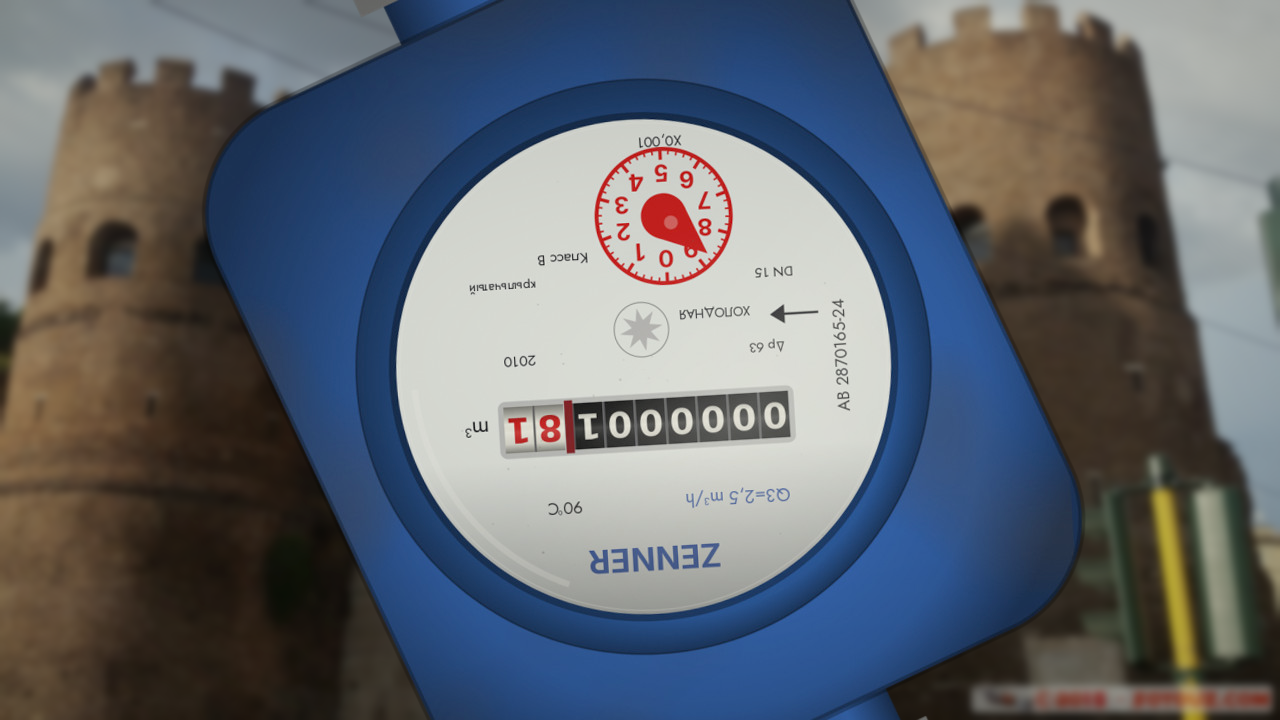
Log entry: m³ 1.818
